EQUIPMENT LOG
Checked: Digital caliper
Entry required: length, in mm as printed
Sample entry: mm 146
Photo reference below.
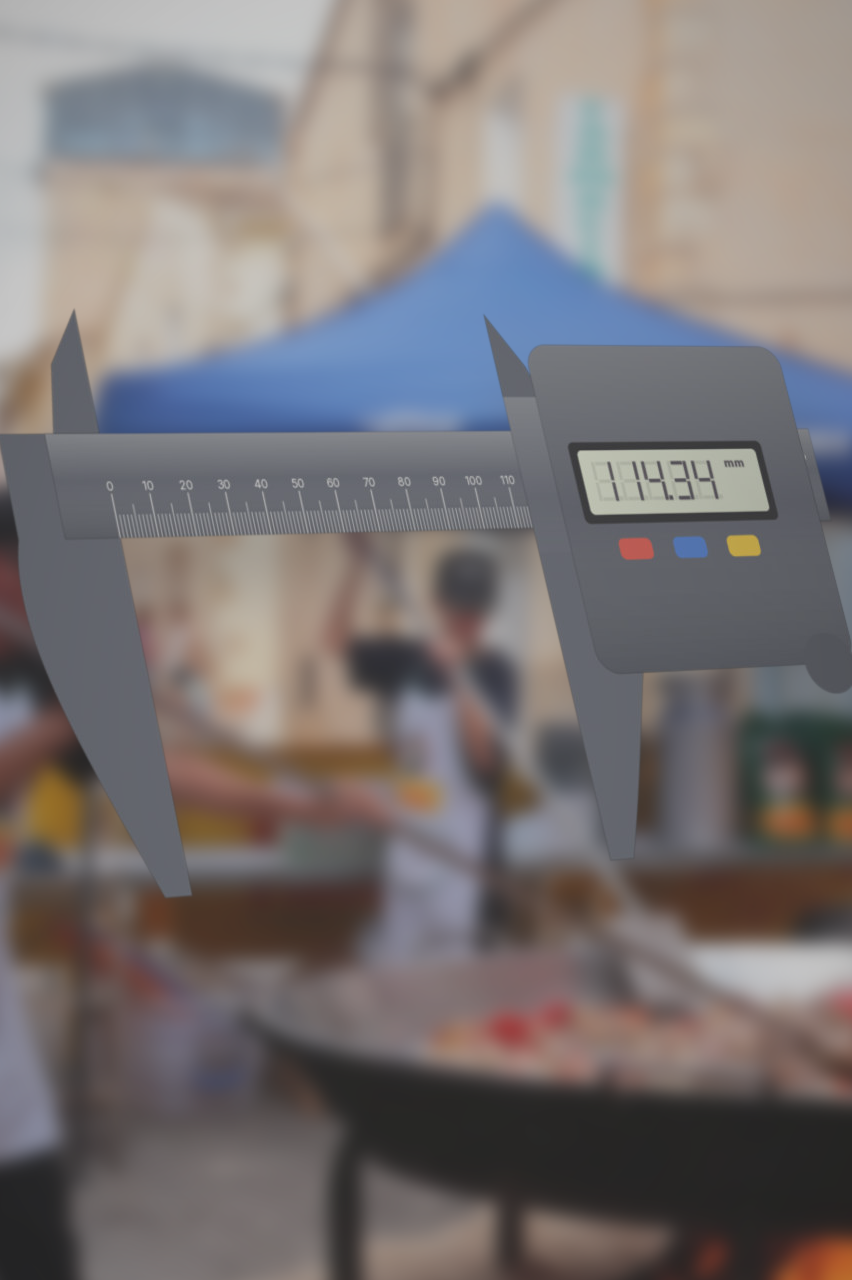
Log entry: mm 114.34
